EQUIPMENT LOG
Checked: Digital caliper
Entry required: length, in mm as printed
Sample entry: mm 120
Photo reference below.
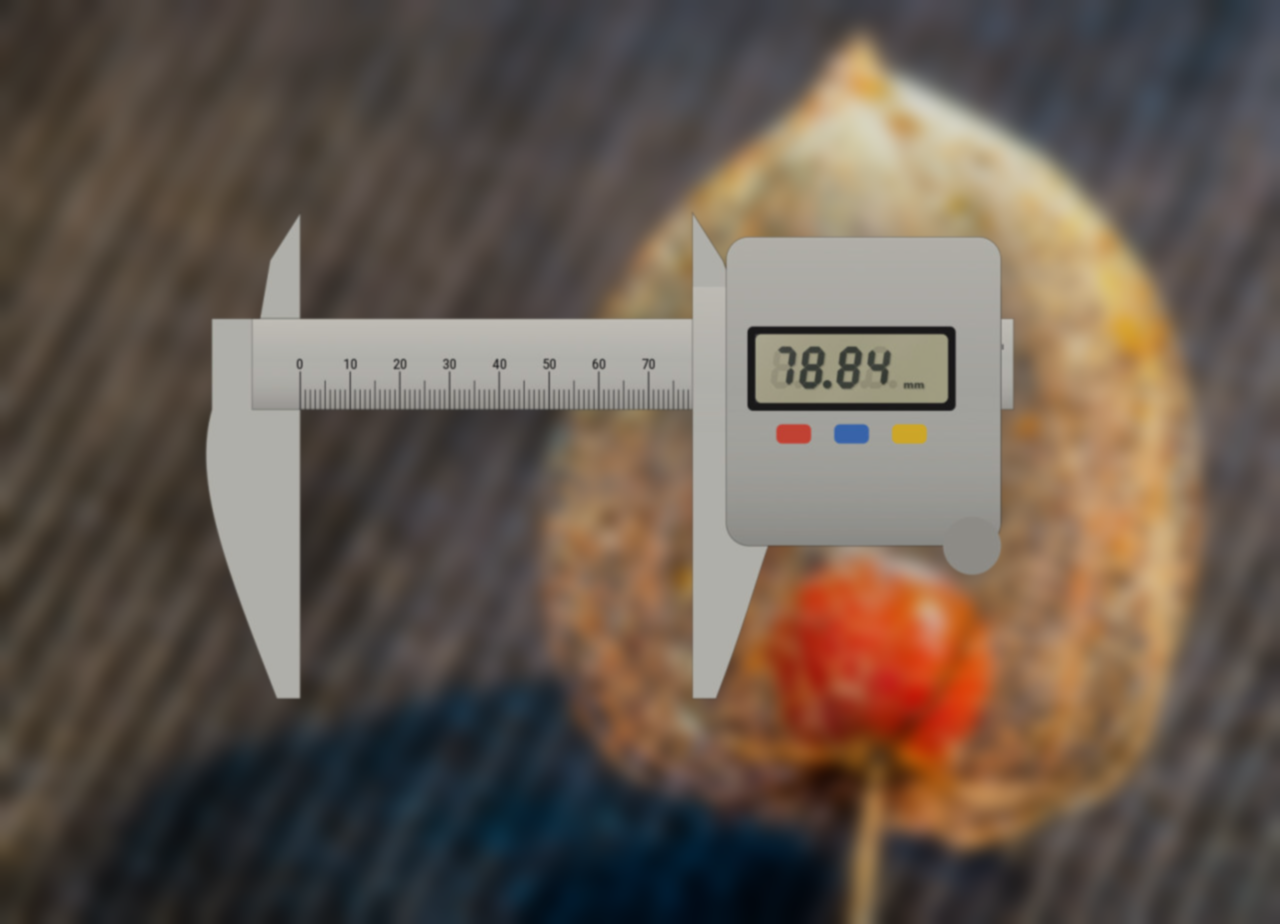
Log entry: mm 78.84
